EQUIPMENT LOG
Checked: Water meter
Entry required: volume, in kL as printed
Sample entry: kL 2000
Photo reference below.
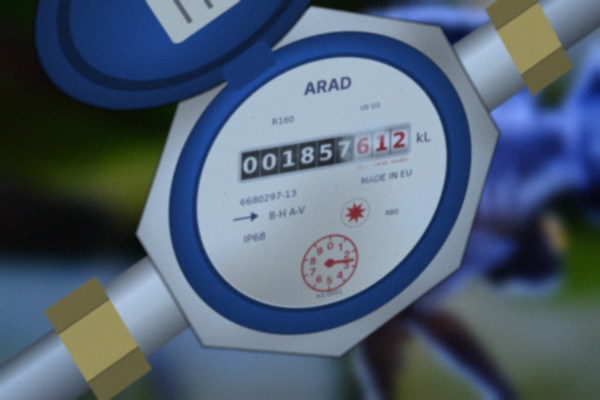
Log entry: kL 1857.6122
